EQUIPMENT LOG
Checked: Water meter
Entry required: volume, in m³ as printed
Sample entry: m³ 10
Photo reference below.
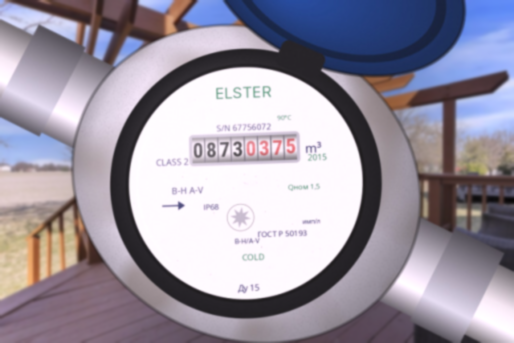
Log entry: m³ 873.0375
